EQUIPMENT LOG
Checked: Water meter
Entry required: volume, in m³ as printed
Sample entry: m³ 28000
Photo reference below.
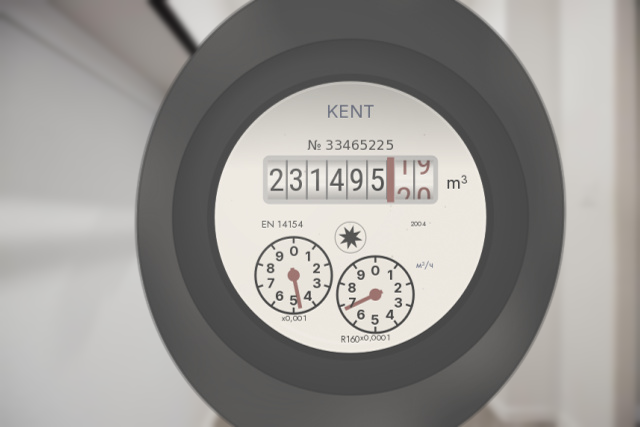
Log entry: m³ 231495.1946
